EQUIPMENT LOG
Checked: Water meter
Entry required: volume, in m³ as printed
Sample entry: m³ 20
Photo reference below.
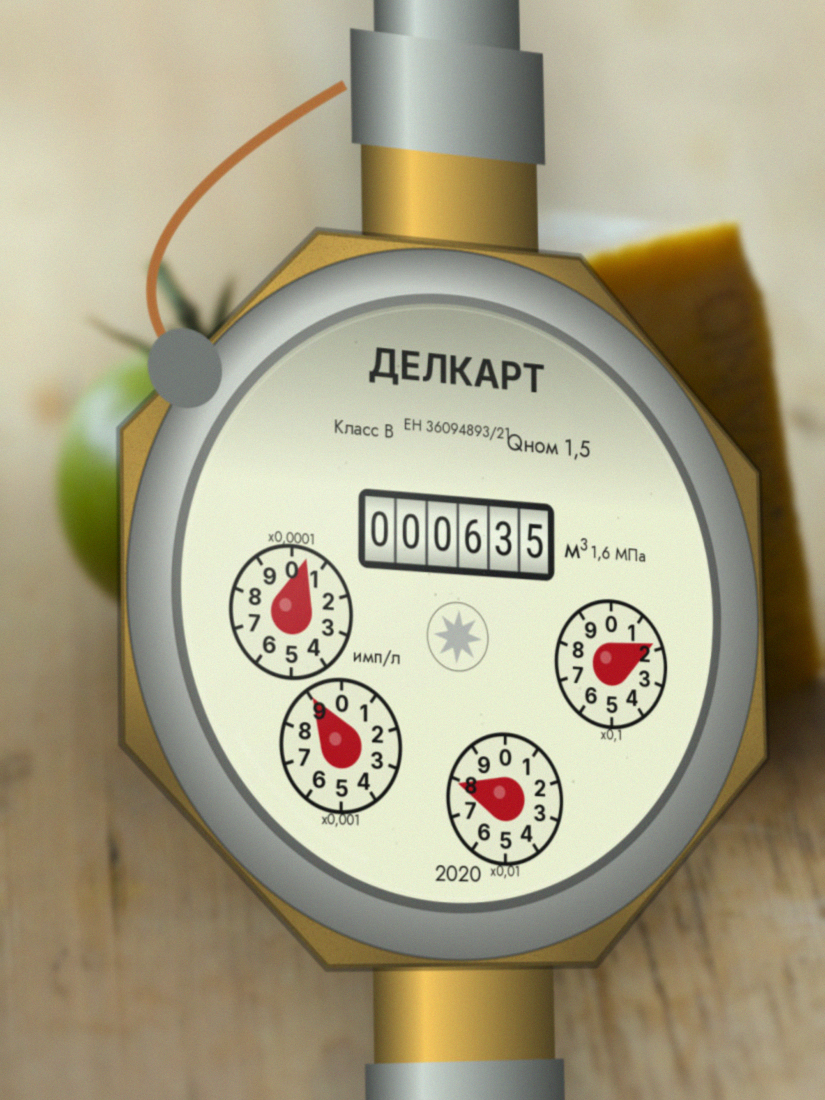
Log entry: m³ 635.1790
